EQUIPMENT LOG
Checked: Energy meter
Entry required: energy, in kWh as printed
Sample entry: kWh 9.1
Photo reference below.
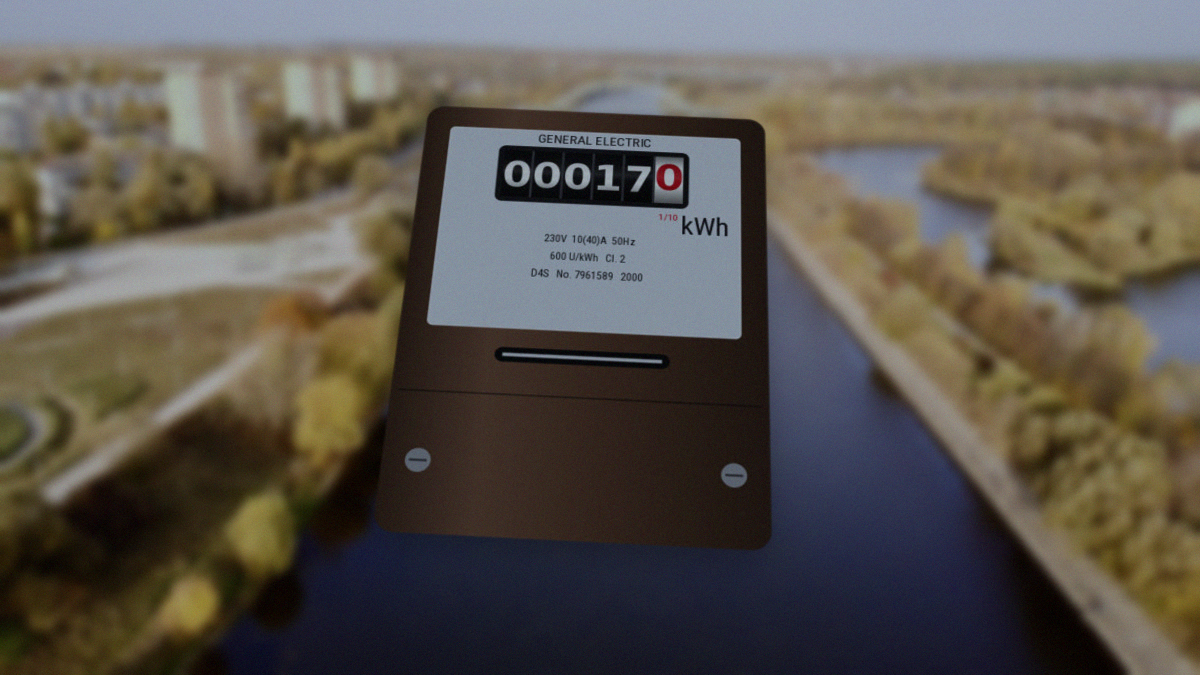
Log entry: kWh 17.0
